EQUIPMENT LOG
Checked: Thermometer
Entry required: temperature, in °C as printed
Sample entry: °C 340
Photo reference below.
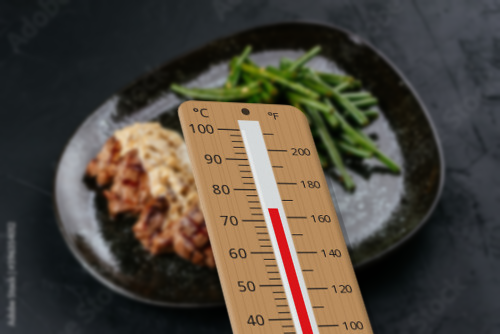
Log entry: °C 74
